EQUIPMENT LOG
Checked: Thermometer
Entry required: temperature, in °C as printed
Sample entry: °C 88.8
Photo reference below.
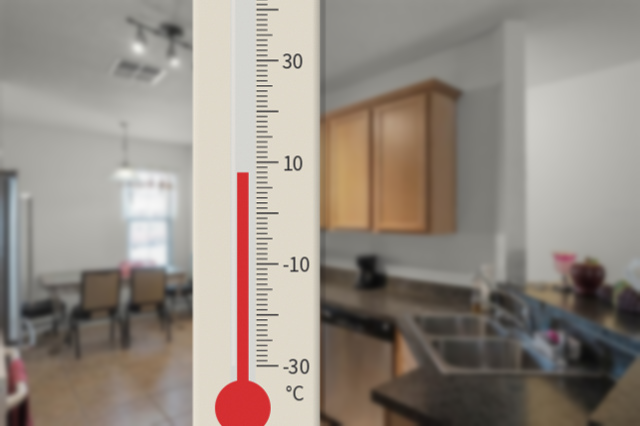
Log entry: °C 8
